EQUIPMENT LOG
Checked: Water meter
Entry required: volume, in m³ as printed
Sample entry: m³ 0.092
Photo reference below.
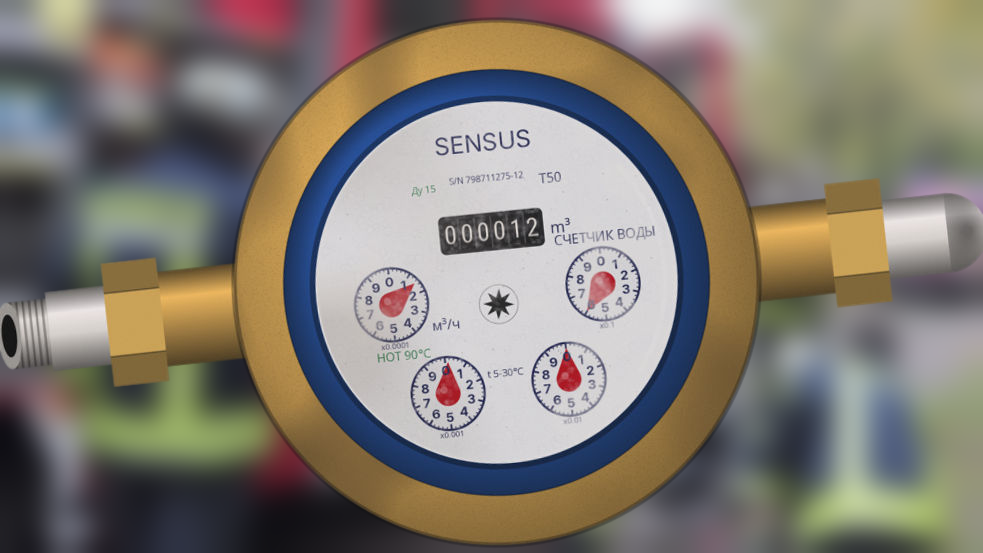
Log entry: m³ 12.6001
